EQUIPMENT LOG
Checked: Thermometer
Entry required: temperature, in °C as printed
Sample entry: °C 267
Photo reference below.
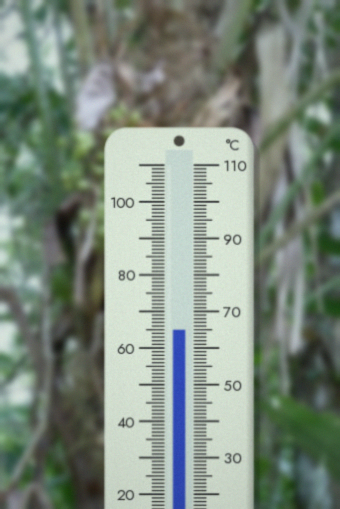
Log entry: °C 65
